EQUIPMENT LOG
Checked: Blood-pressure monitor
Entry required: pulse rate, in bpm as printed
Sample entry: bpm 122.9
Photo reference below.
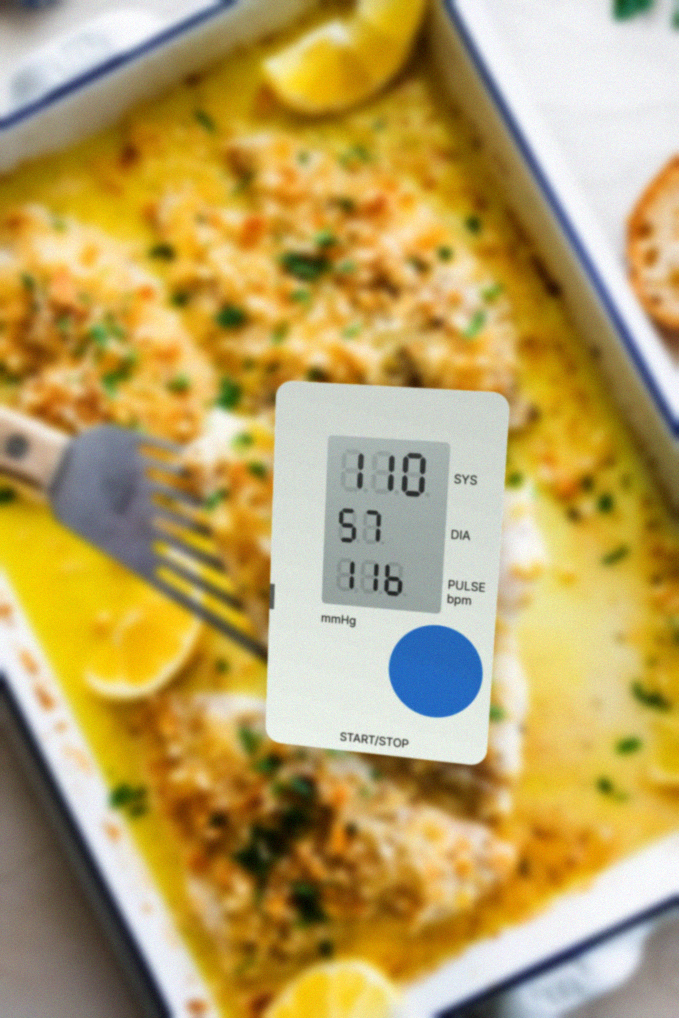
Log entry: bpm 116
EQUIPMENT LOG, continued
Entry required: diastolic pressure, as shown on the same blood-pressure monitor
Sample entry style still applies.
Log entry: mmHg 57
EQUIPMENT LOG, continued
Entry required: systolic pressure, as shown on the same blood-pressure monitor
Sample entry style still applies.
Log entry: mmHg 110
